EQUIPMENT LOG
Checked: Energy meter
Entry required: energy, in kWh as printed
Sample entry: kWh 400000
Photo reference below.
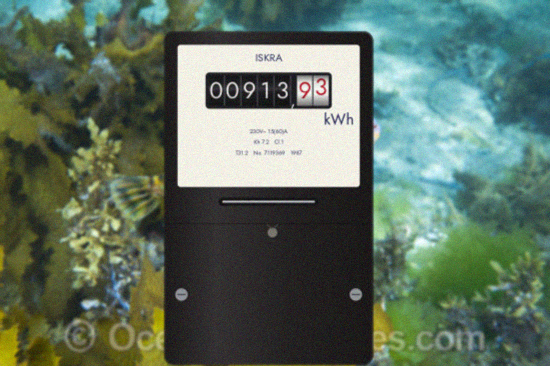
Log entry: kWh 913.93
